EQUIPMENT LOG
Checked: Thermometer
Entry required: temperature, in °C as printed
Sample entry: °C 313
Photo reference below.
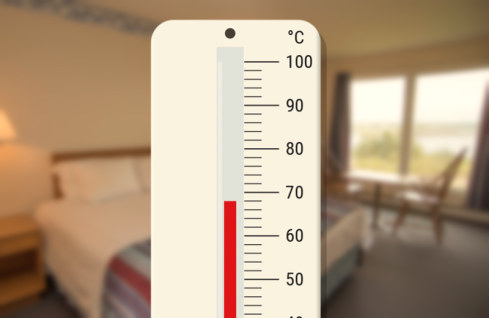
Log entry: °C 68
